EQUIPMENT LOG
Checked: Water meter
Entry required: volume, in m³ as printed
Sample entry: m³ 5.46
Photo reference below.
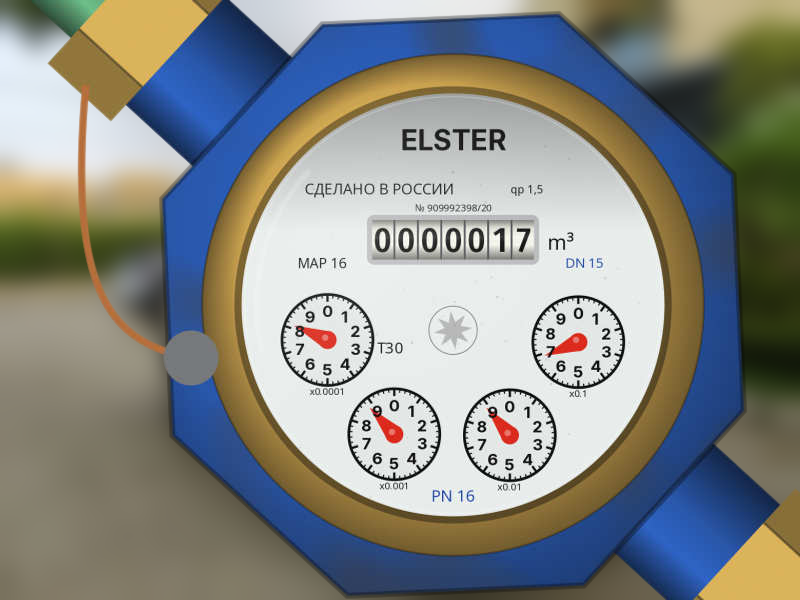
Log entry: m³ 17.6888
